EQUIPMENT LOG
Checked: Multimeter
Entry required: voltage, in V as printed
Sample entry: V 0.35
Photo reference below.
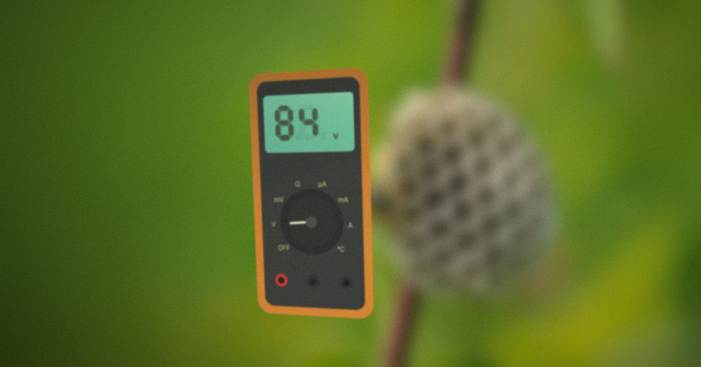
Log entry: V 84
